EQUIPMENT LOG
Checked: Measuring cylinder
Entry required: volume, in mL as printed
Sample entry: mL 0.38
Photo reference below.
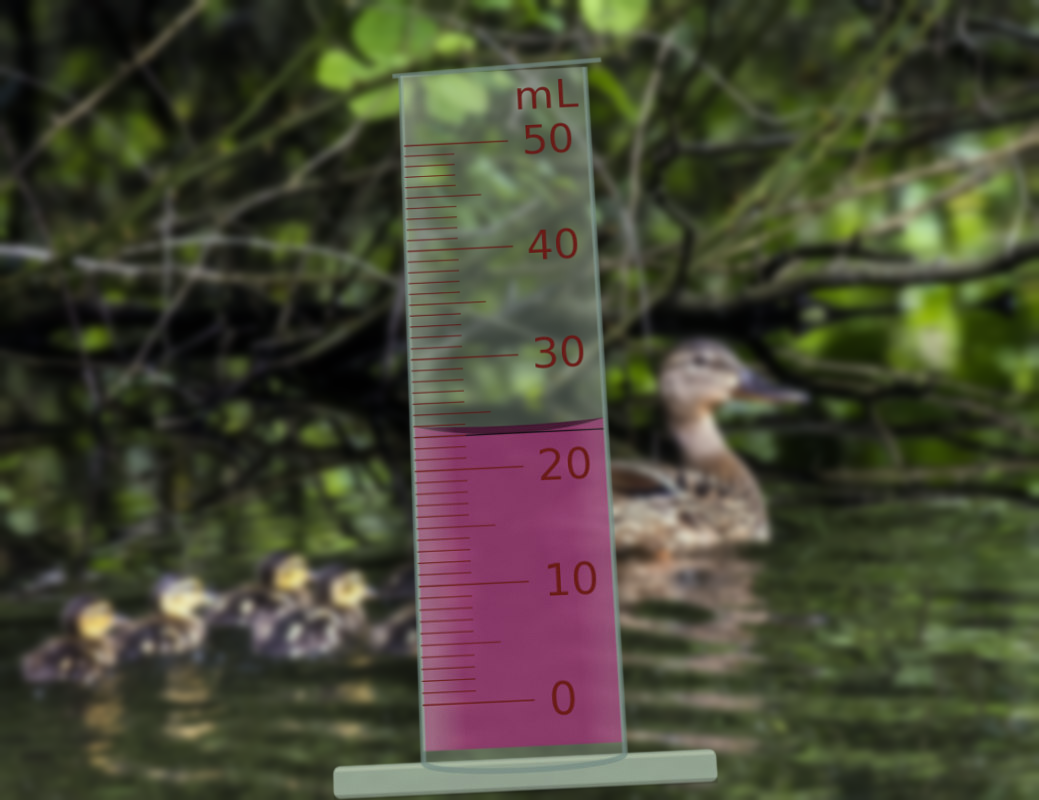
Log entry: mL 23
